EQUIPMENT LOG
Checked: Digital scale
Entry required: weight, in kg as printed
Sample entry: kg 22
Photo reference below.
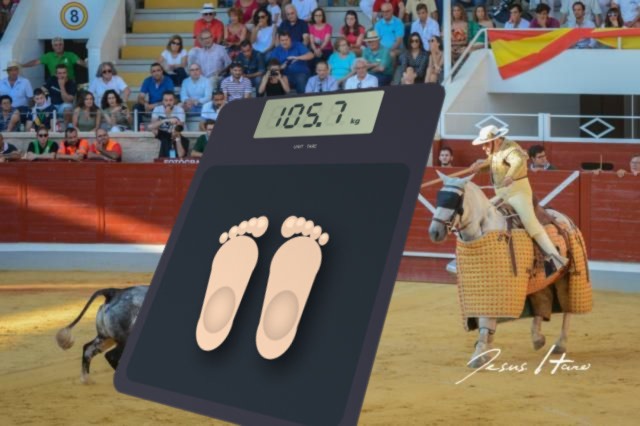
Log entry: kg 105.7
